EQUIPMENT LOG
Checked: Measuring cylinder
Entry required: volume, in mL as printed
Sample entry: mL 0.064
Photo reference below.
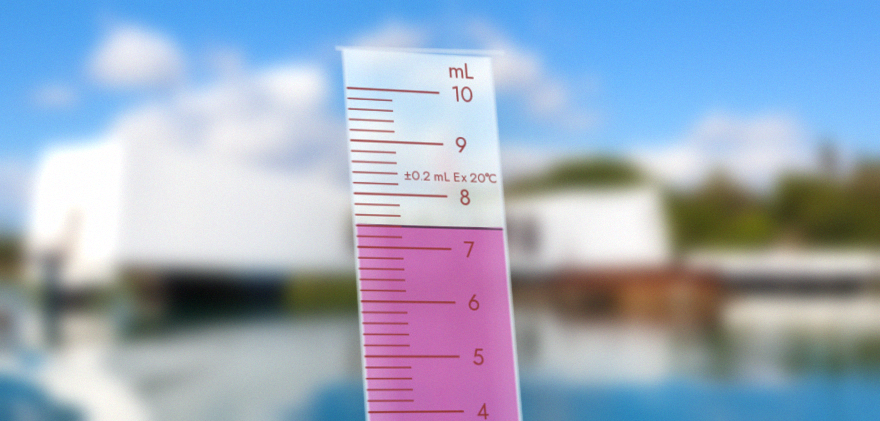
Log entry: mL 7.4
